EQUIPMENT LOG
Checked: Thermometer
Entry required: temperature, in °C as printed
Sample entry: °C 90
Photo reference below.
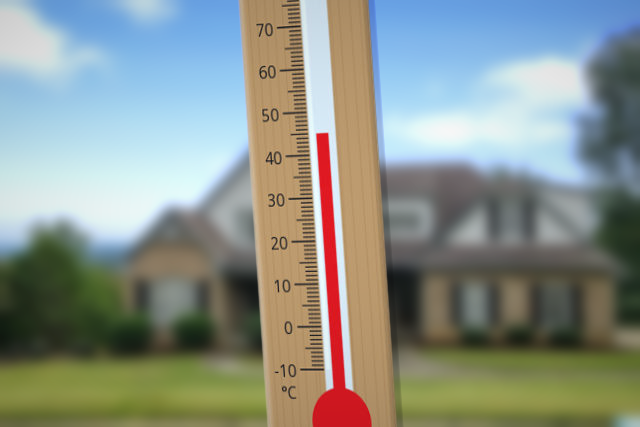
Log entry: °C 45
